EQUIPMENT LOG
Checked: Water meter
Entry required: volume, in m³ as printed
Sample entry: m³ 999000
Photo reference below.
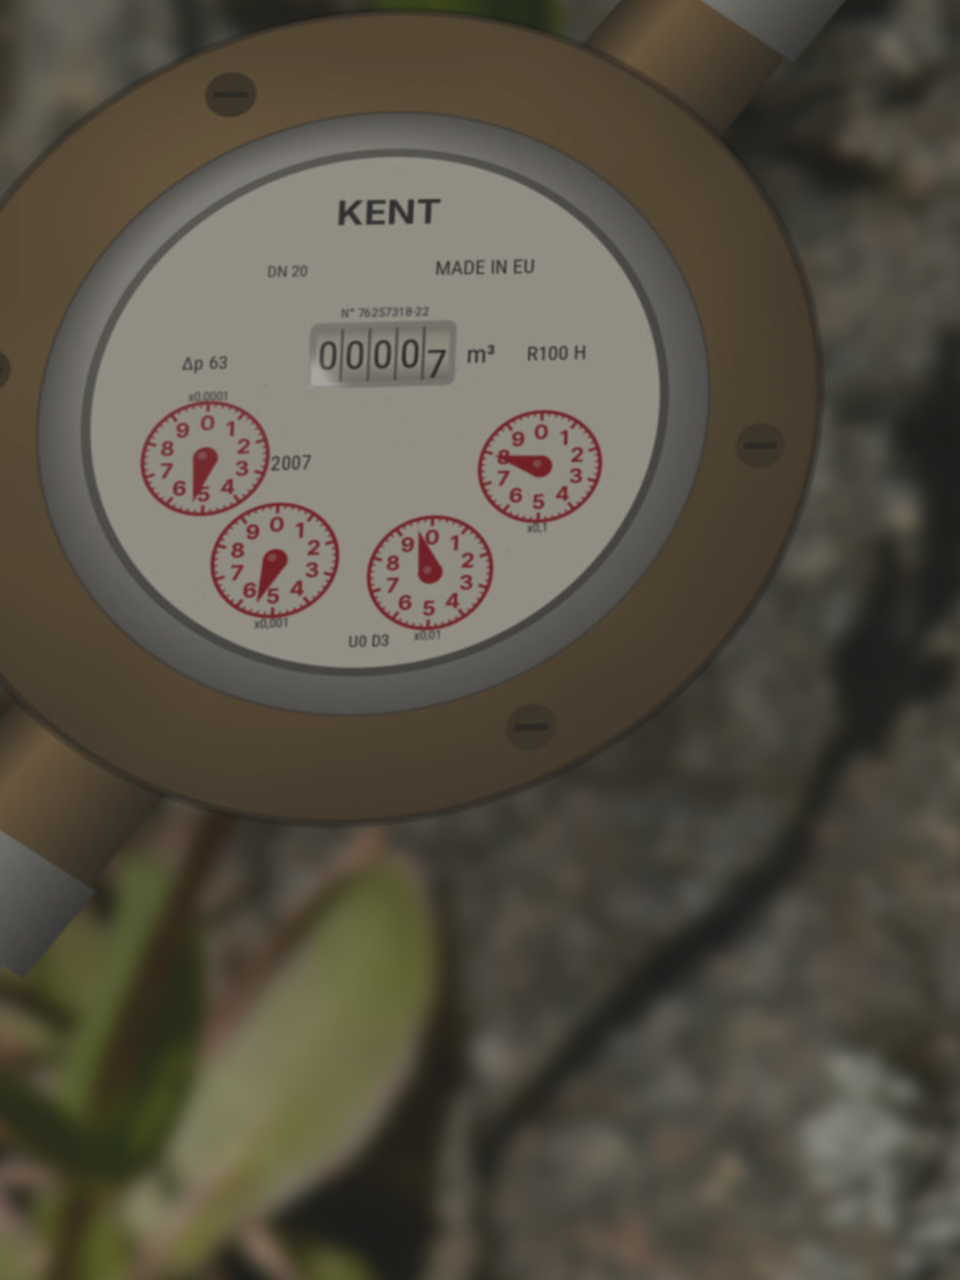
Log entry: m³ 6.7955
